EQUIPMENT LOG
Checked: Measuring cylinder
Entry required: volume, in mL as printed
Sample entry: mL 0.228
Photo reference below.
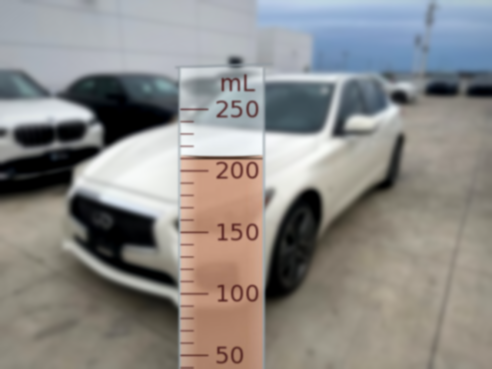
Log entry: mL 210
